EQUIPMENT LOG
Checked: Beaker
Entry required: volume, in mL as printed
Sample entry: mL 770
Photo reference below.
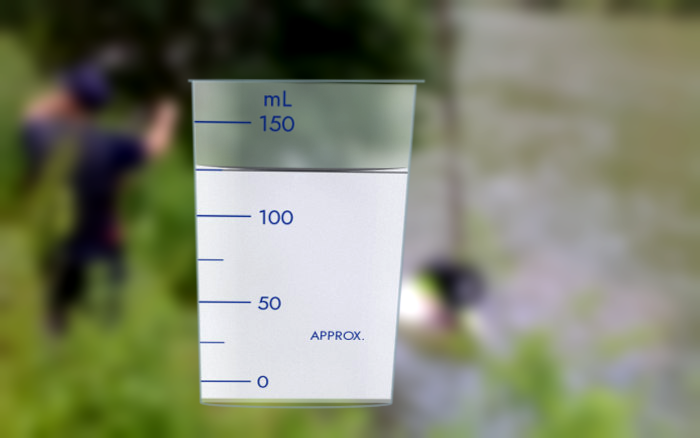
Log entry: mL 125
